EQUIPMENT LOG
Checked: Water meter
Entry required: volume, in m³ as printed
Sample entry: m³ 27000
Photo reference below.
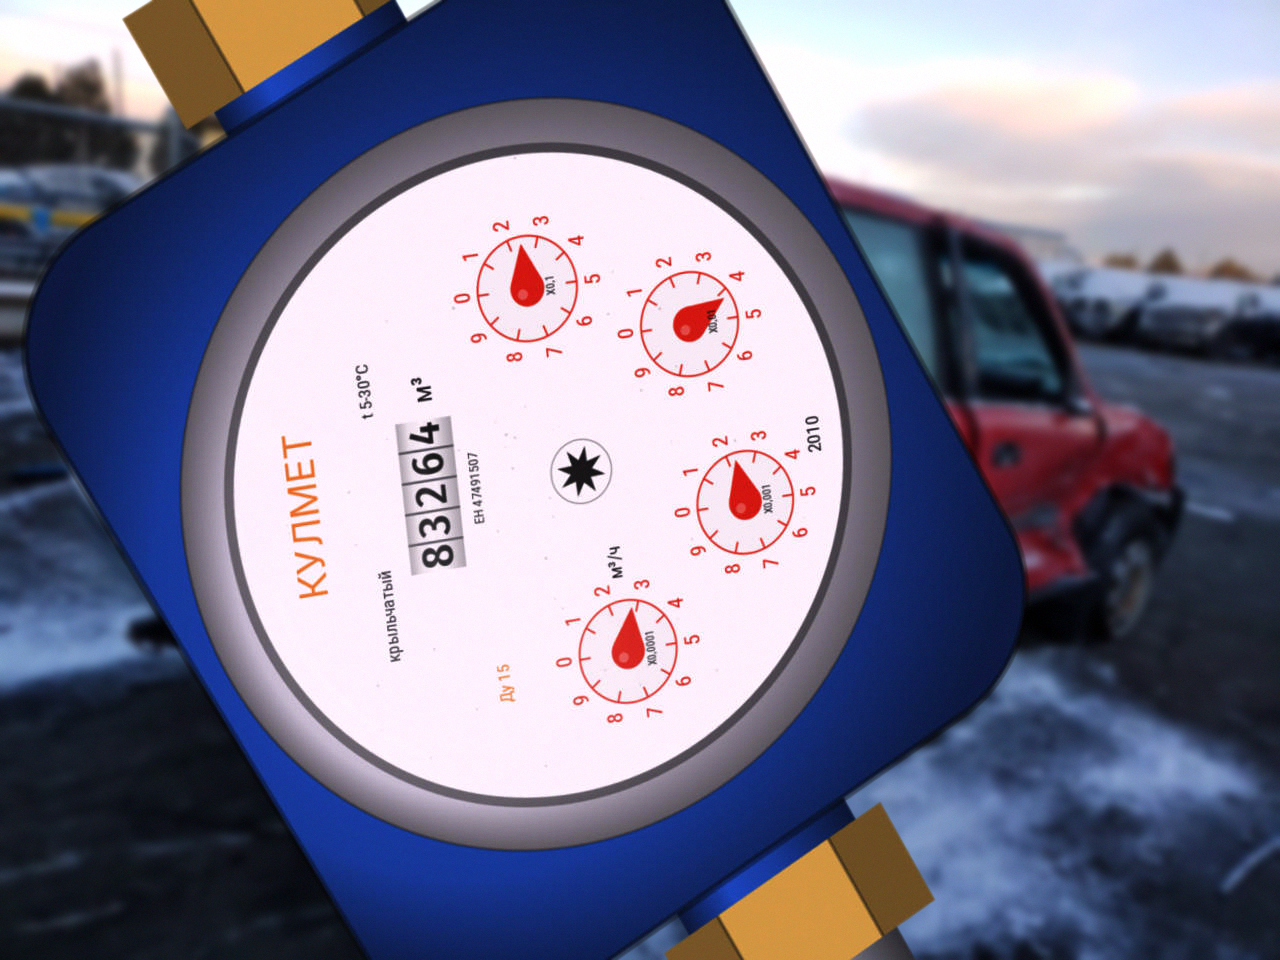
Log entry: m³ 83264.2422
